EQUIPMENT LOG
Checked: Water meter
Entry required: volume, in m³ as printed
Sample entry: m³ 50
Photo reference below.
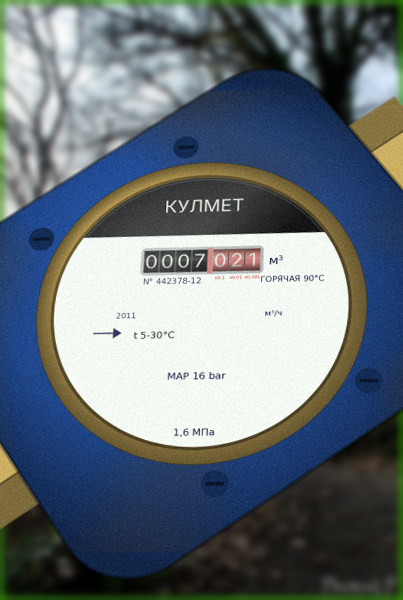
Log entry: m³ 7.021
